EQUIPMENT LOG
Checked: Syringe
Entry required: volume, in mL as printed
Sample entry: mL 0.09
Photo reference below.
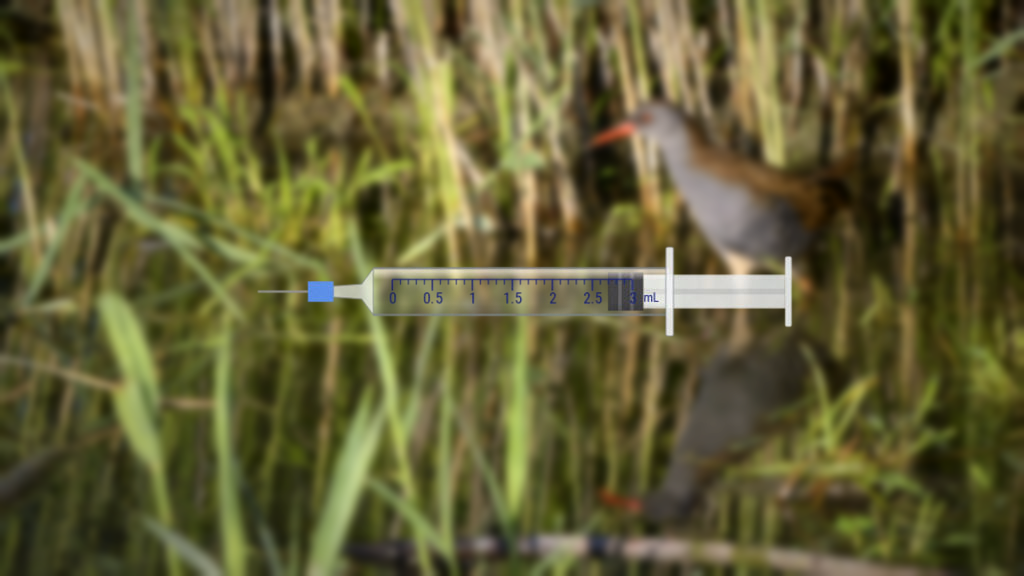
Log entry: mL 2.7
